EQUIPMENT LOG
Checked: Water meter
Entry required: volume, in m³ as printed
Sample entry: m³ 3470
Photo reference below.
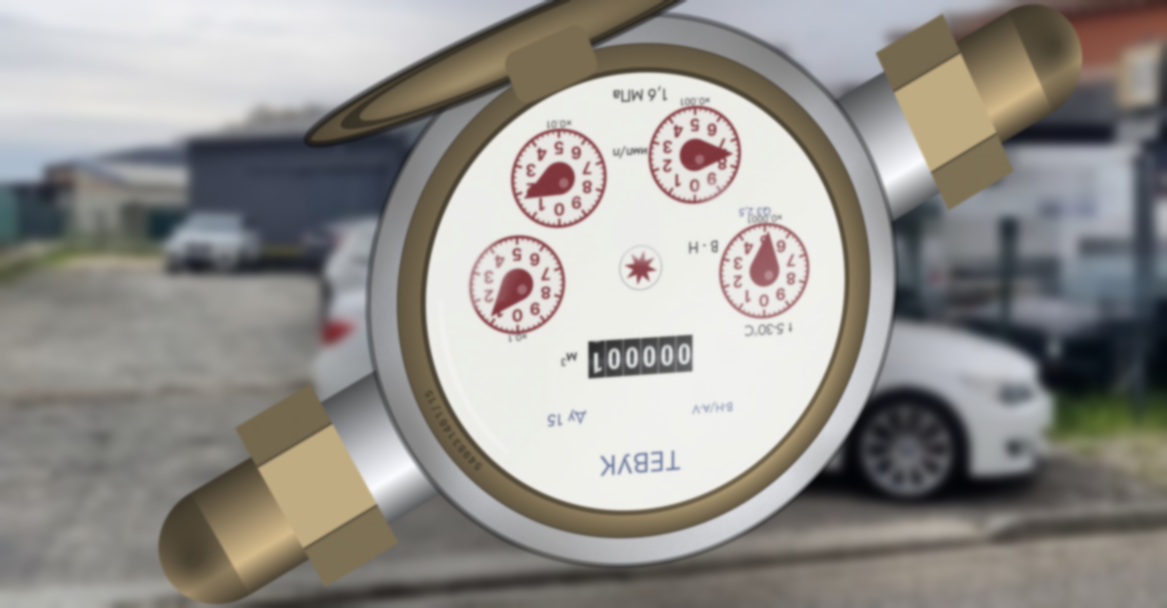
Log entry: m³ 1.1175
